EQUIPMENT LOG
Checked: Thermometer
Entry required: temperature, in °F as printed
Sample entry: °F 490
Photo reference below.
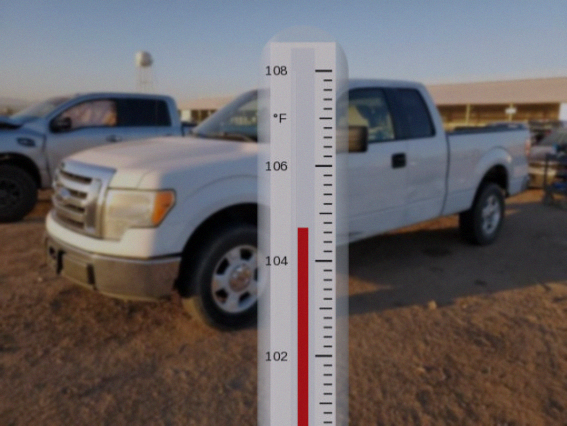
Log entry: °F 104.7
